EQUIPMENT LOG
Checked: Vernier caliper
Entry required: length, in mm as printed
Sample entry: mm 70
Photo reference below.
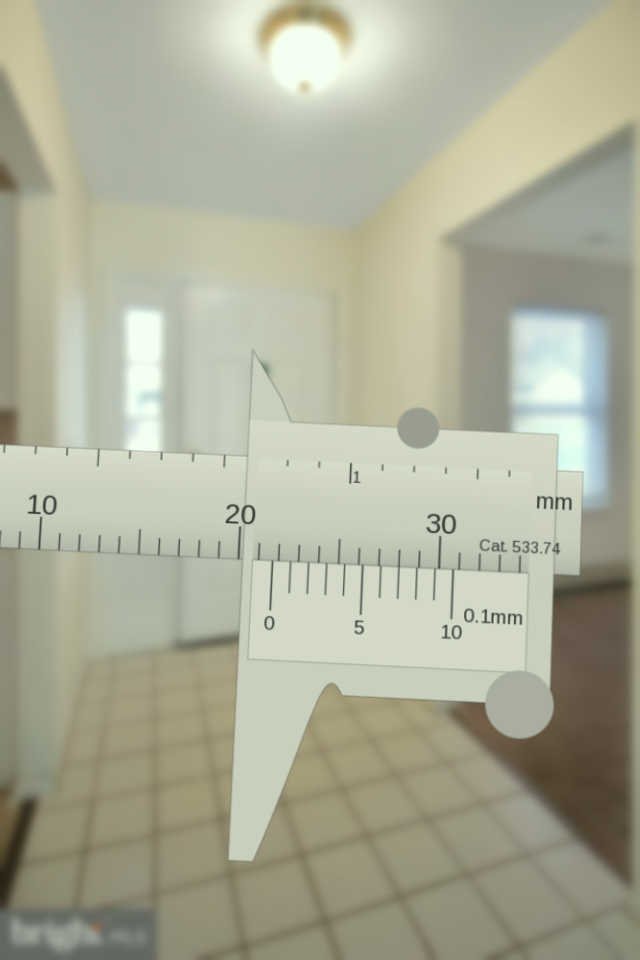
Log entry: mm 21.7
